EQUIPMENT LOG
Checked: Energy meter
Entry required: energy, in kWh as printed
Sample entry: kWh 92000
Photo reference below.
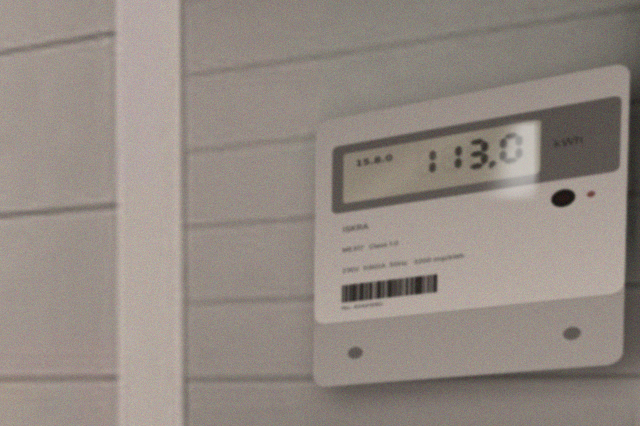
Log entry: kWh 113.0
